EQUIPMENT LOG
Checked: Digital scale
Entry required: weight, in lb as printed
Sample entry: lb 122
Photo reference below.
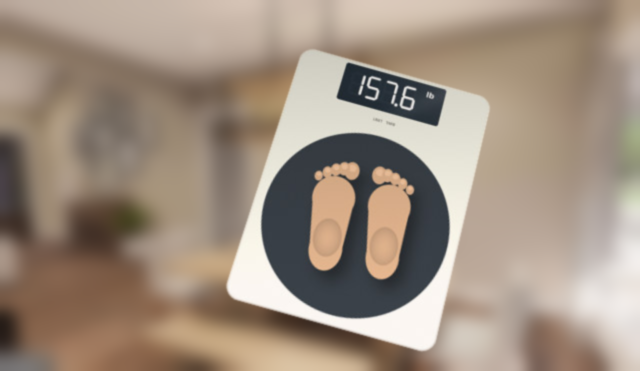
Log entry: lb 157.6
